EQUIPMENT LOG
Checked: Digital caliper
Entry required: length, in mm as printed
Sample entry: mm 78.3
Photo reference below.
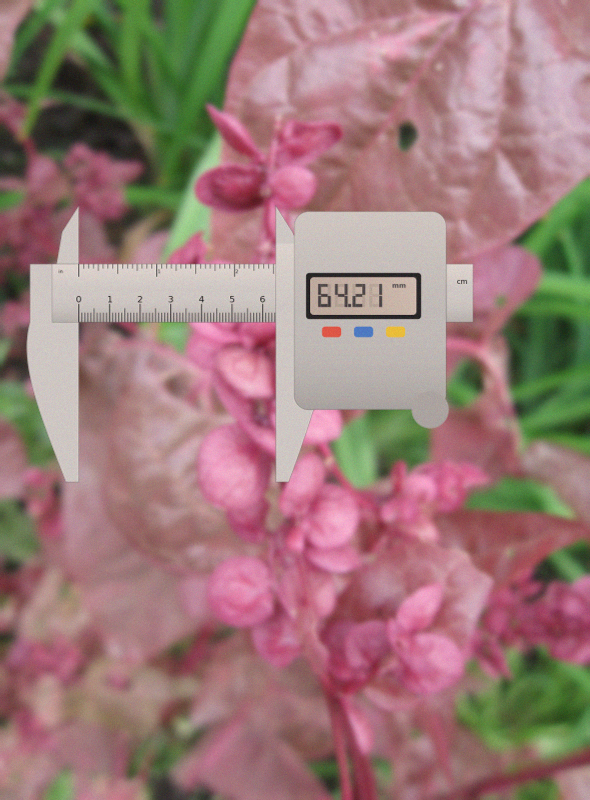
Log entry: mm 64.21
